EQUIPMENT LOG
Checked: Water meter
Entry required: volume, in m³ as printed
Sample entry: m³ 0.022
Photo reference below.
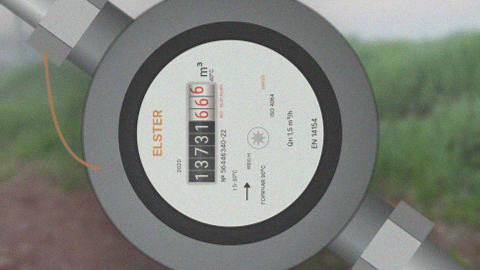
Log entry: m³ 13731.666
